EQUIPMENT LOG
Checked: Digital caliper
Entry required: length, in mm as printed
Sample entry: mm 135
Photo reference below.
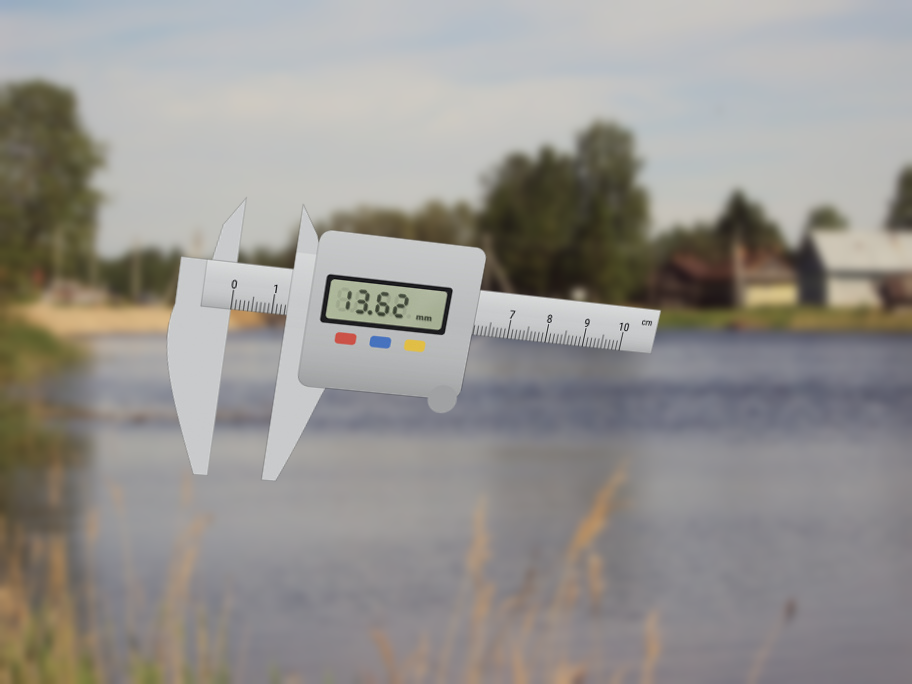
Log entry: mm 13.62
